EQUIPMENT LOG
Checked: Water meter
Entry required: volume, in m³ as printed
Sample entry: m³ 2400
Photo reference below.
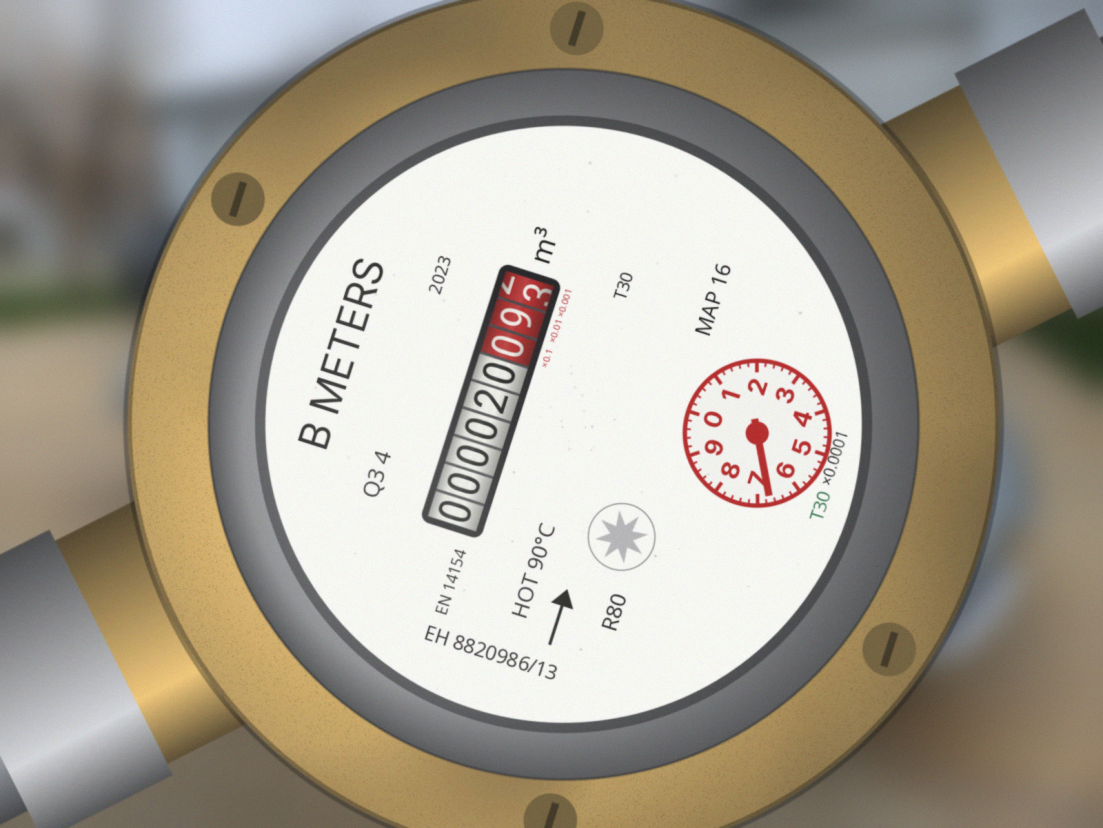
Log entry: m³ 20.0926
